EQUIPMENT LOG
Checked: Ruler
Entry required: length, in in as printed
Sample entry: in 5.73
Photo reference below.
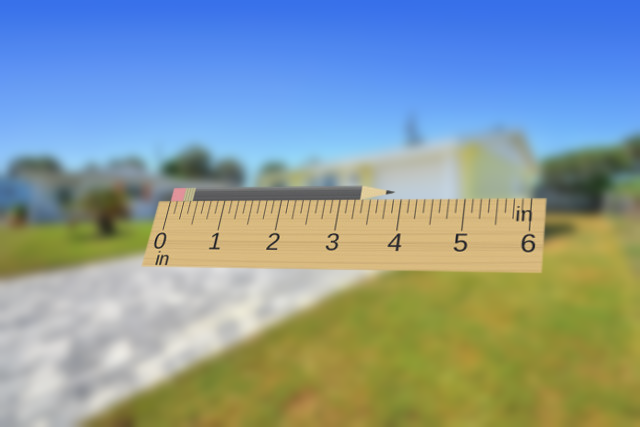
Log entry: in 3.875
